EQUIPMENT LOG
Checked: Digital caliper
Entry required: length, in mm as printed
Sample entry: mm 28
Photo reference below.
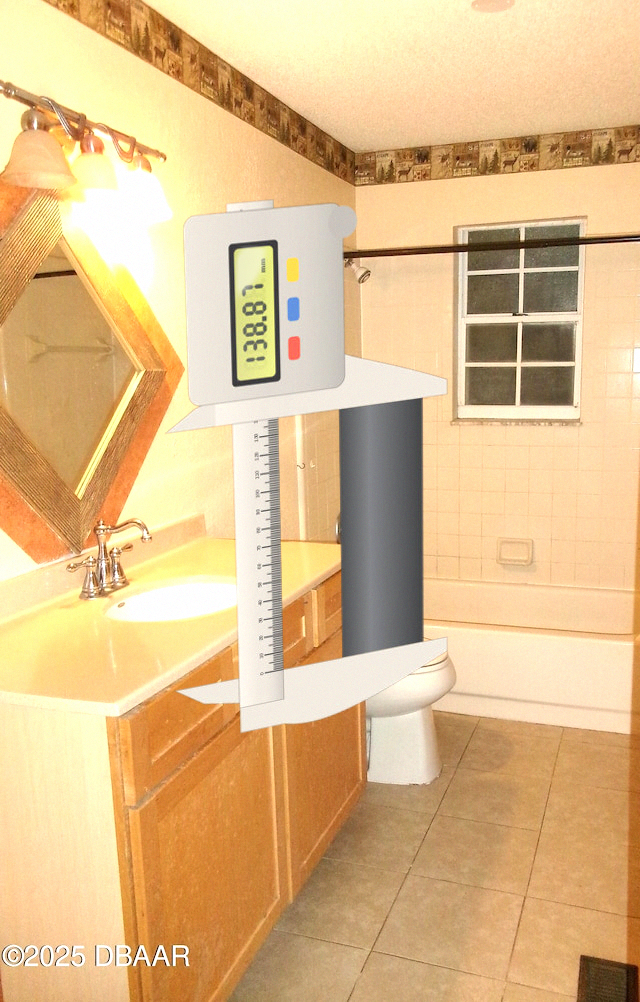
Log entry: mm 138.87
